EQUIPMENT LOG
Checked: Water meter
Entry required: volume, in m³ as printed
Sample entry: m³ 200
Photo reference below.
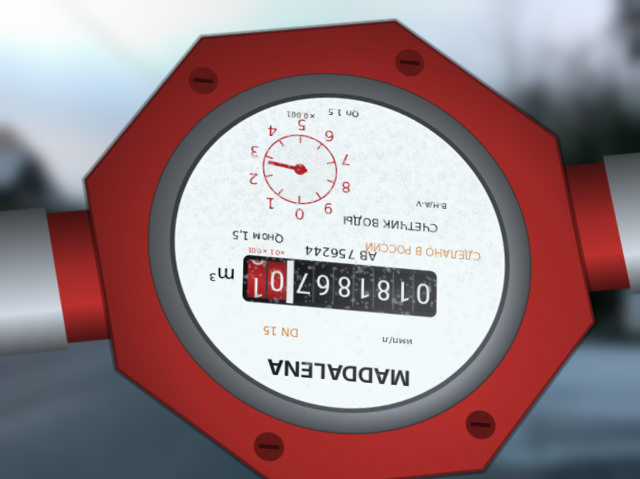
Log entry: m³ 181867.012
